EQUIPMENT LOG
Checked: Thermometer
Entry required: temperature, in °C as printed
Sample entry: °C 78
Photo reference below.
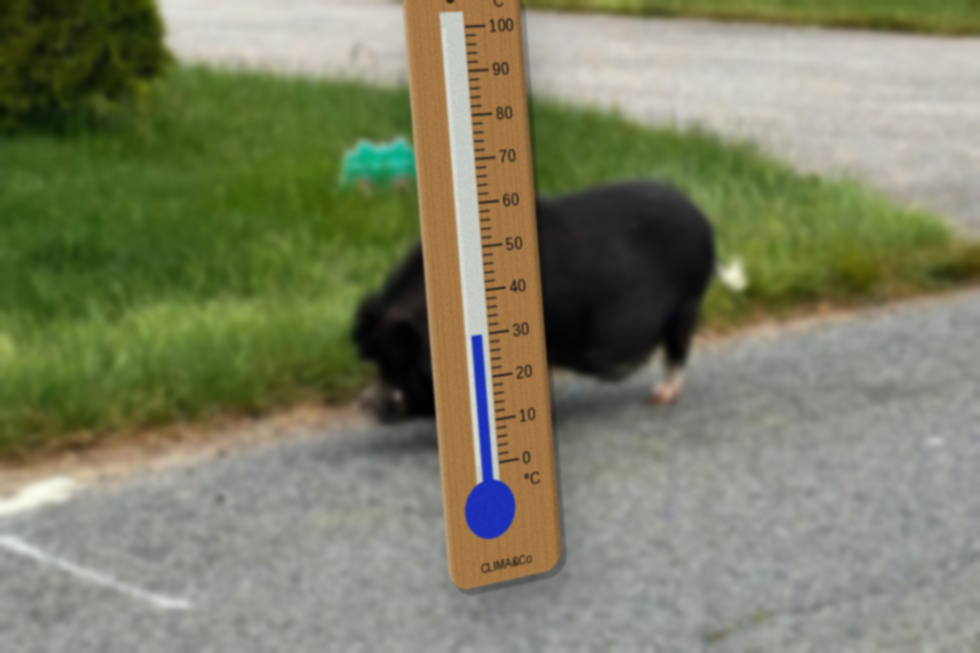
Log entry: °C 30
